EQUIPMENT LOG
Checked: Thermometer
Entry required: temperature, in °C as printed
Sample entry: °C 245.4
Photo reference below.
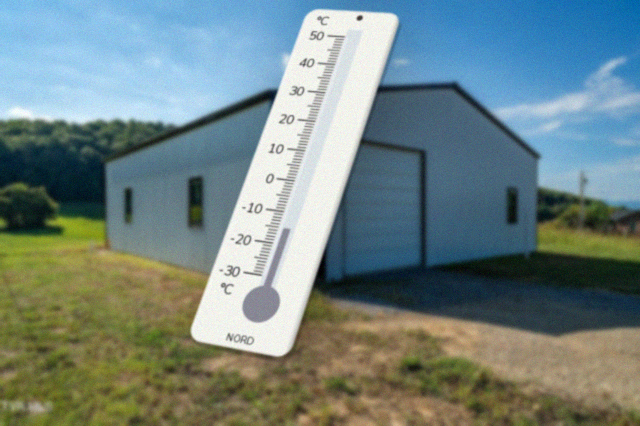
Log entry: °C -15
